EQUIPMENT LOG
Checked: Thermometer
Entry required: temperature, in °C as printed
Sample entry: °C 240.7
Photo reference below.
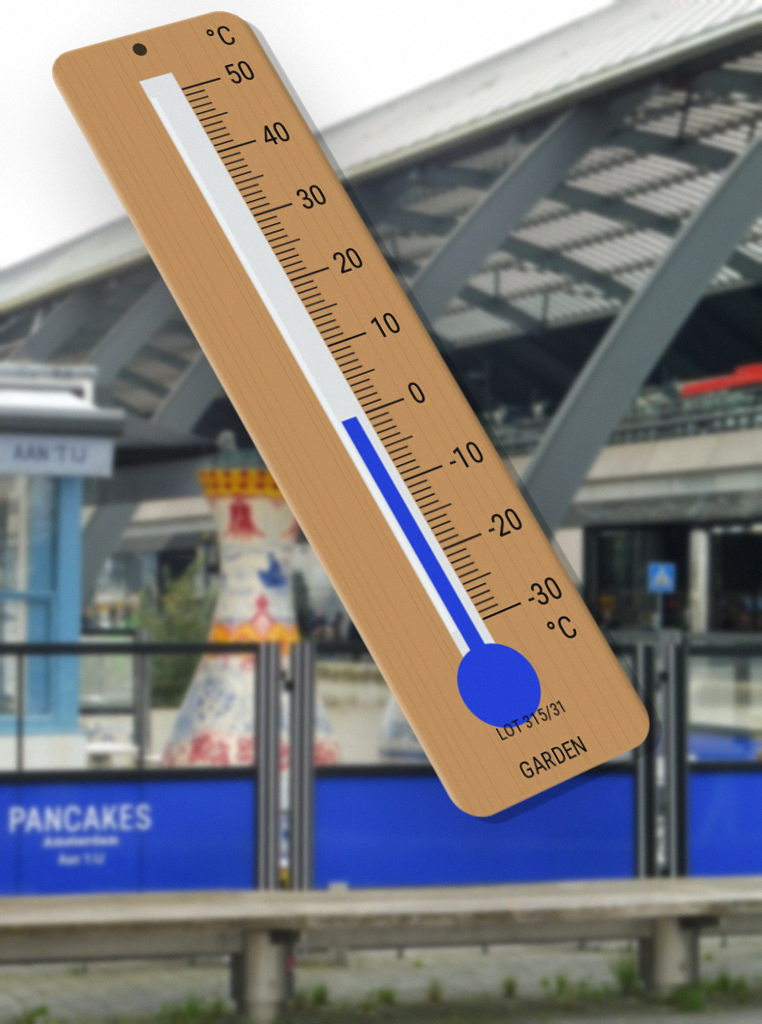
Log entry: °C 0
